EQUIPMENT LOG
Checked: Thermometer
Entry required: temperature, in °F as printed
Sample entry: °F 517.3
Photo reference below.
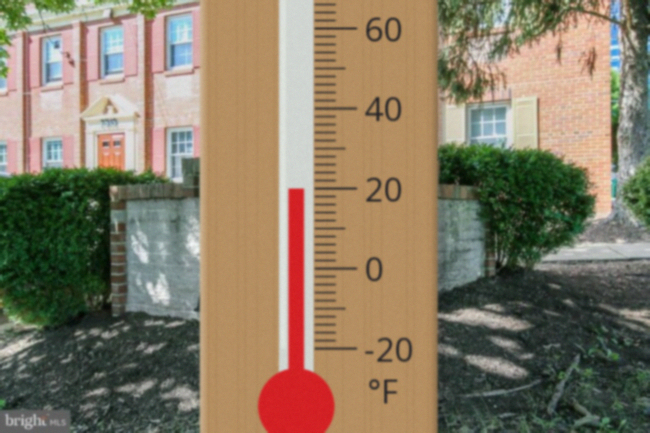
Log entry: °F 20
